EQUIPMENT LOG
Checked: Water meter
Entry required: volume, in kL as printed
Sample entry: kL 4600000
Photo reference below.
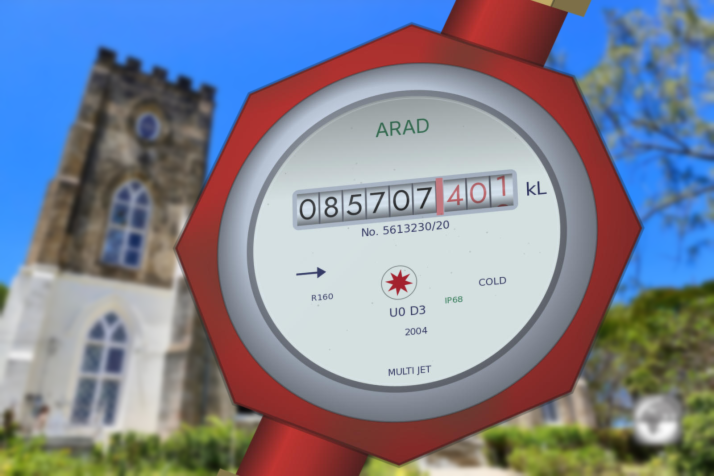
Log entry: kL 85707.401
